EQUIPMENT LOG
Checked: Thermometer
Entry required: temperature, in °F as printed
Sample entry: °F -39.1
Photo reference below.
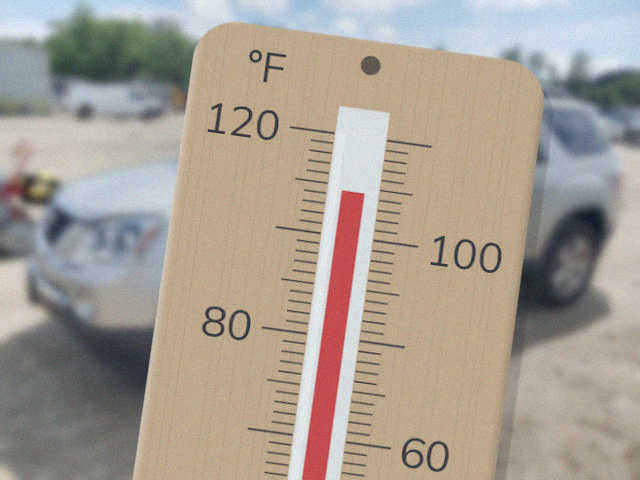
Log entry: °F 109
